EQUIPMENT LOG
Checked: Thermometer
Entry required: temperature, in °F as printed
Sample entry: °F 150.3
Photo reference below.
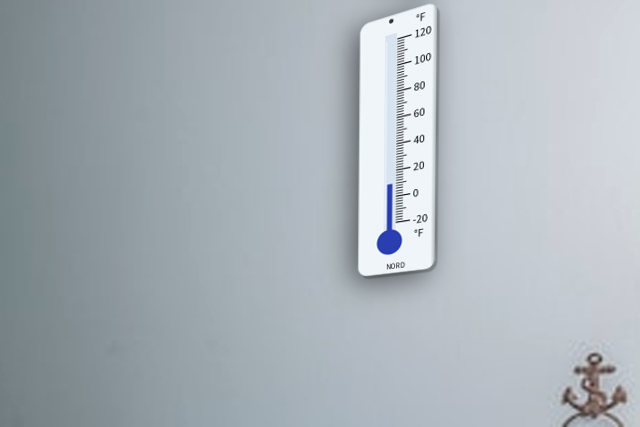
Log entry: °F 10
